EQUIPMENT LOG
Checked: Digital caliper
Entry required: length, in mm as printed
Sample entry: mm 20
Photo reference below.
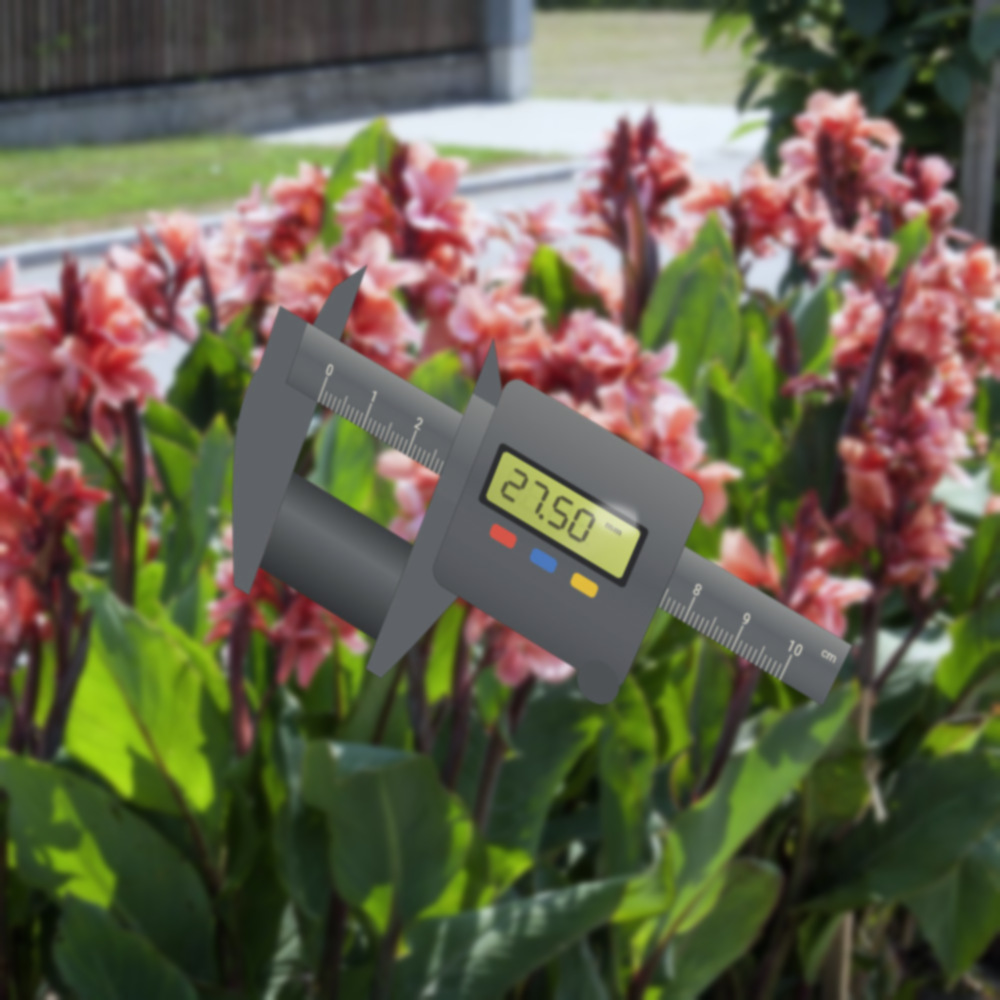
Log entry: mm 27.50
